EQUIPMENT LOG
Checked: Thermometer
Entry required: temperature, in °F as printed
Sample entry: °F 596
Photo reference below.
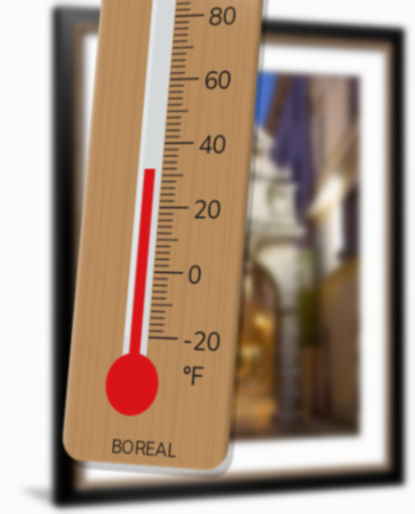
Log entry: °F 32
